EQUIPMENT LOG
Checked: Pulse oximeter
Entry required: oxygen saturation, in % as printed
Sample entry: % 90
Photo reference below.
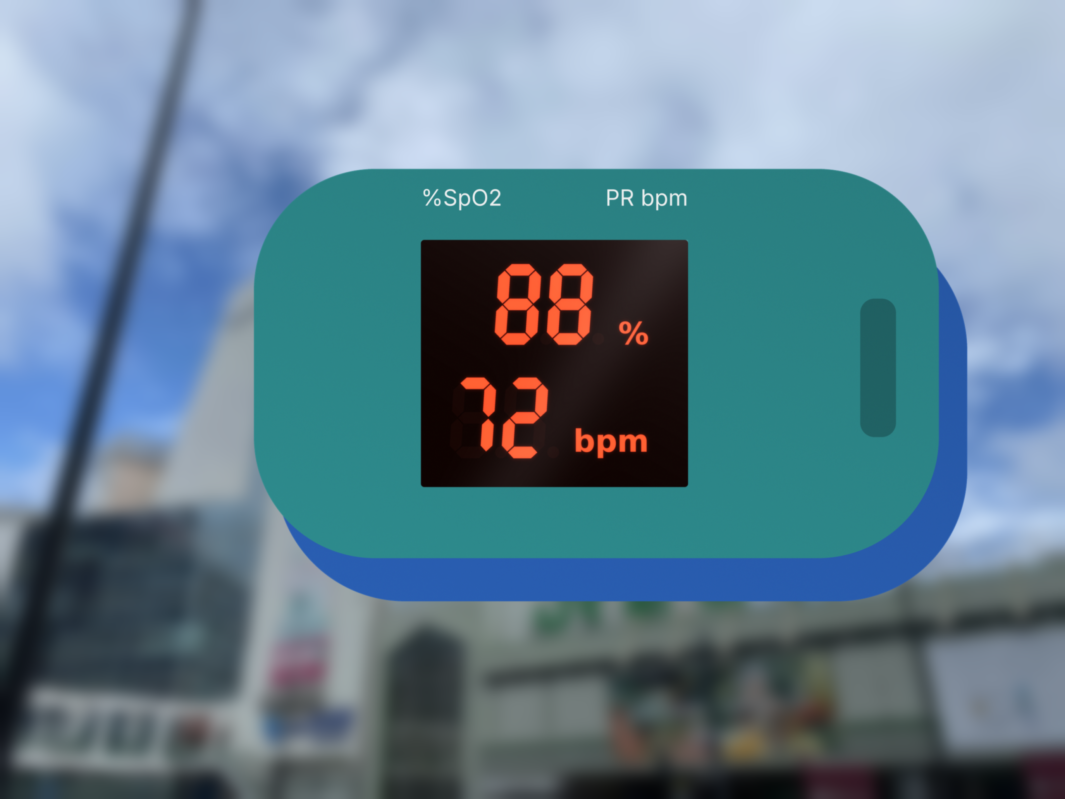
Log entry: % 88
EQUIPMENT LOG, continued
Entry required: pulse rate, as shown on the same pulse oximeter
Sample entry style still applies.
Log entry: bpm 72
